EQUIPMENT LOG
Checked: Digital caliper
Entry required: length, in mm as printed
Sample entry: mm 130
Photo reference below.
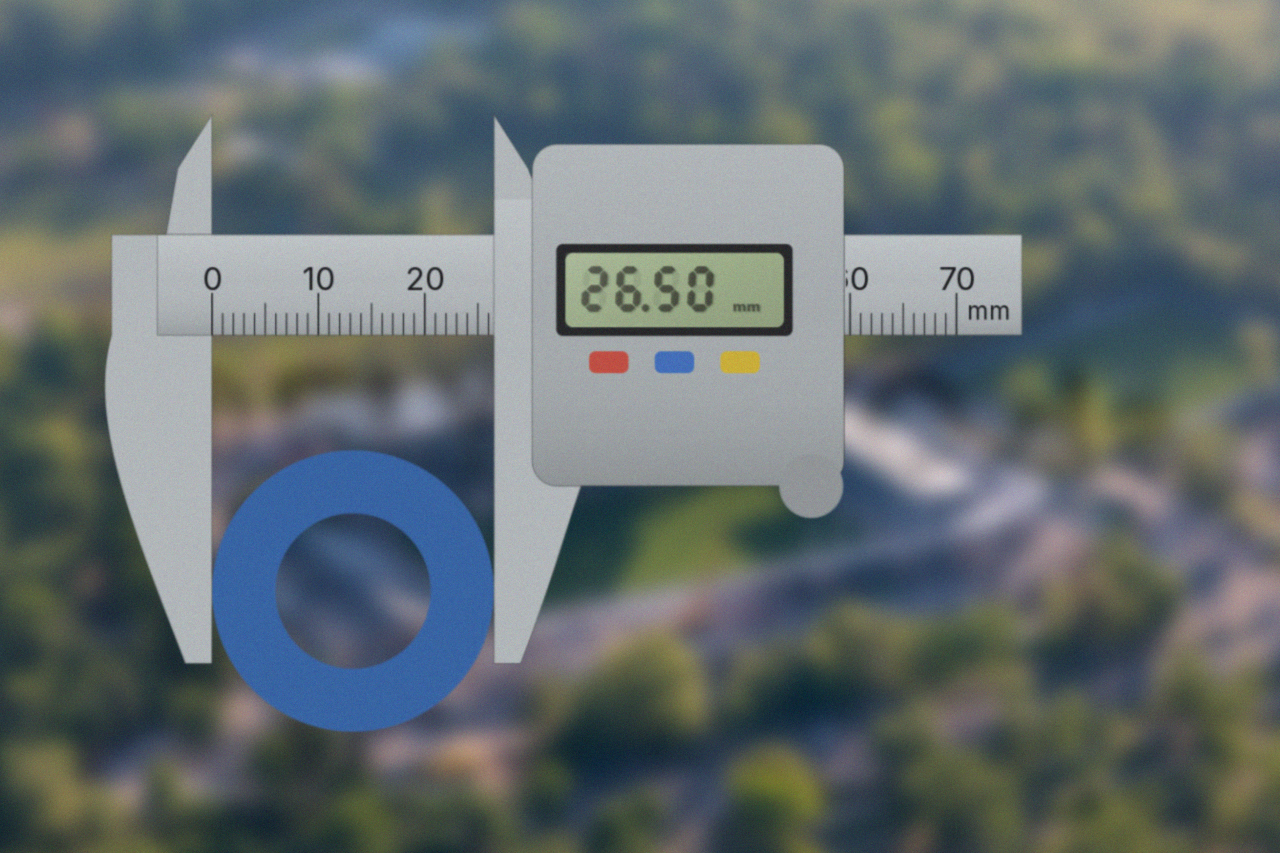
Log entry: mm 26.50
